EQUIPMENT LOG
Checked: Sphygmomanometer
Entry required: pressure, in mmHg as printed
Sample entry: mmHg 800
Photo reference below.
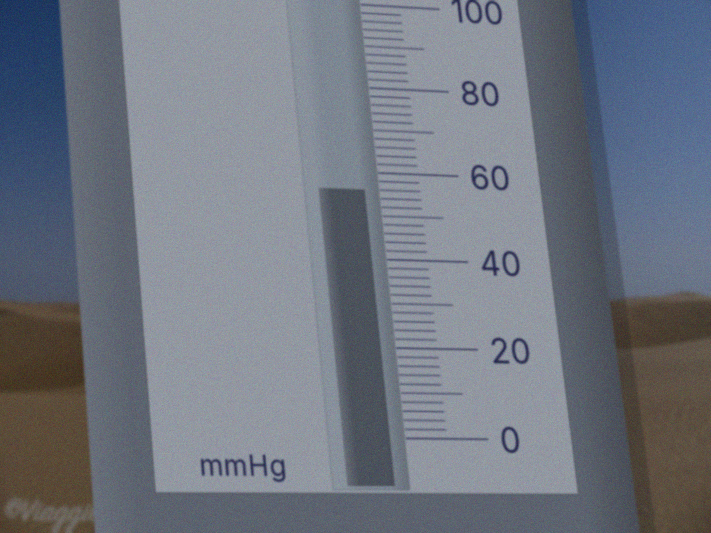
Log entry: mmHg 56
